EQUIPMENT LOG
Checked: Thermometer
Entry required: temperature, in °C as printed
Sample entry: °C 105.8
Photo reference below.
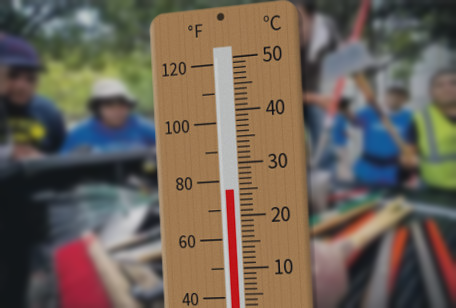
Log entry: °C 25
